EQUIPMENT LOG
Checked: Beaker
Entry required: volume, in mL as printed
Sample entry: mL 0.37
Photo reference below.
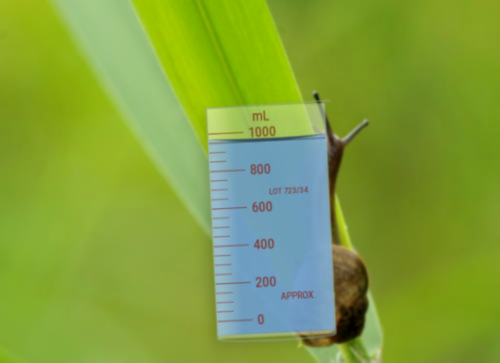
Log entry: mL 950
